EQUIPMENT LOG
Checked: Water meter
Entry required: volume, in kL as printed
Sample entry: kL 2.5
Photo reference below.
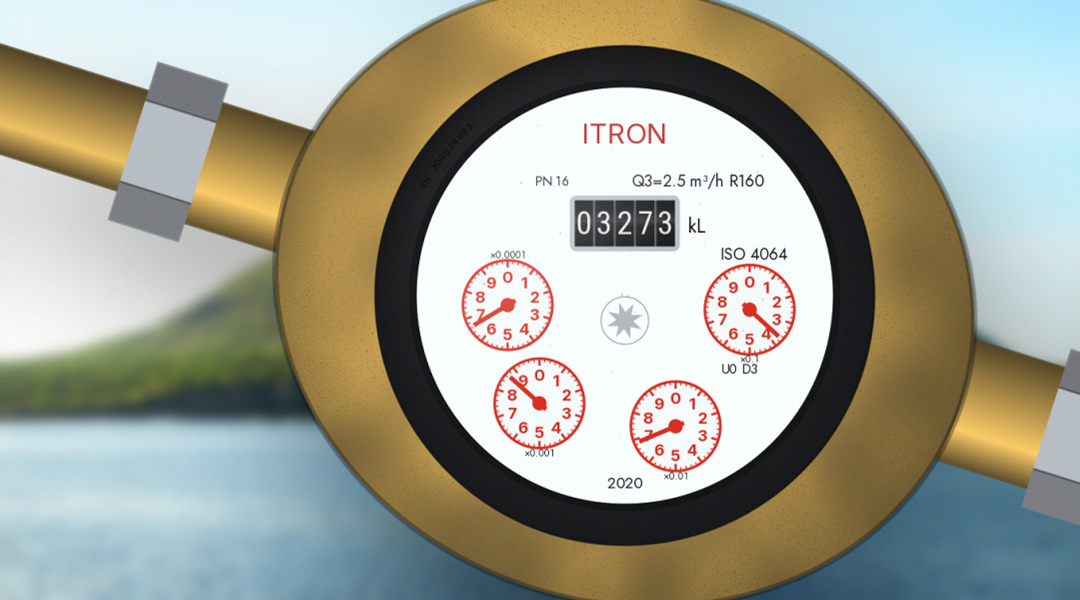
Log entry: kL 3273.3686
